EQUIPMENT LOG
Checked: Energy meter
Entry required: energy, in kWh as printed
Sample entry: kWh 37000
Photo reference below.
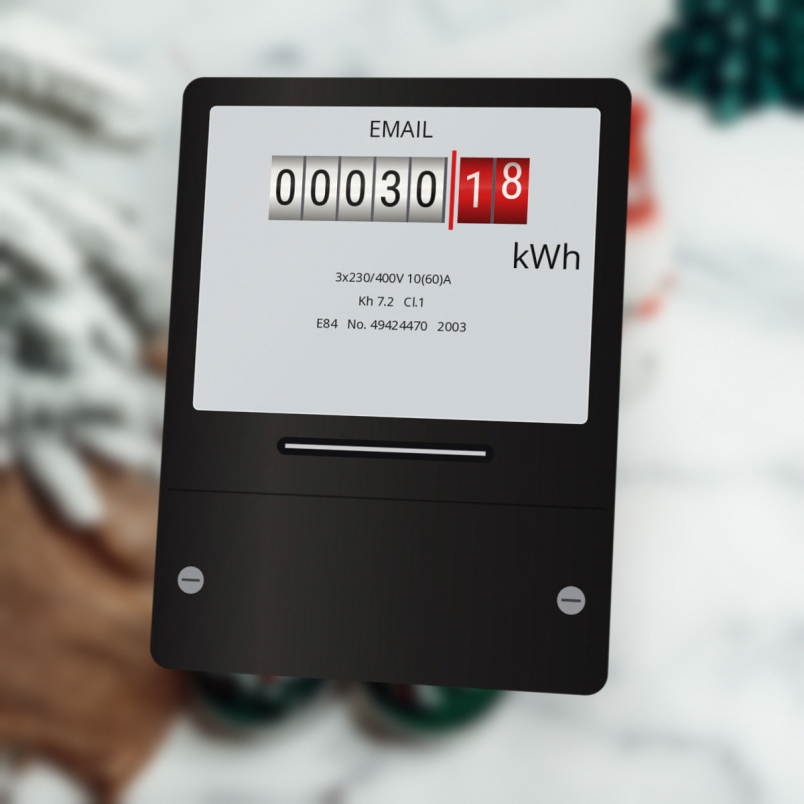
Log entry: kWh 30.18
